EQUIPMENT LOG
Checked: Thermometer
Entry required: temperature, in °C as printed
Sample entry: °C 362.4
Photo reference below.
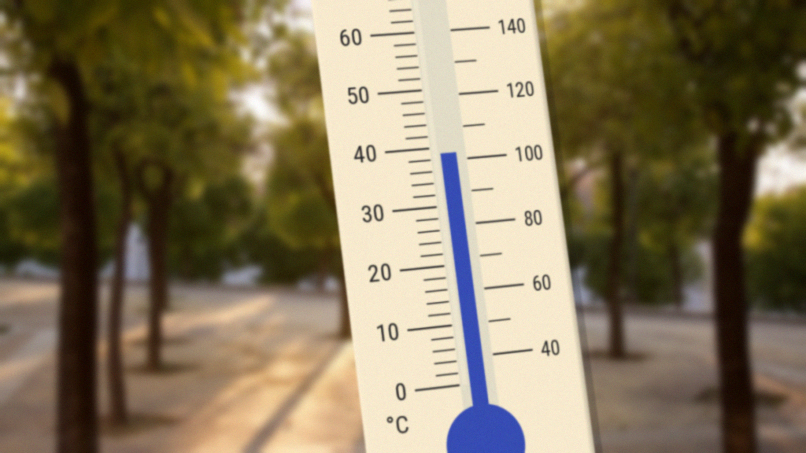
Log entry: °C 39
